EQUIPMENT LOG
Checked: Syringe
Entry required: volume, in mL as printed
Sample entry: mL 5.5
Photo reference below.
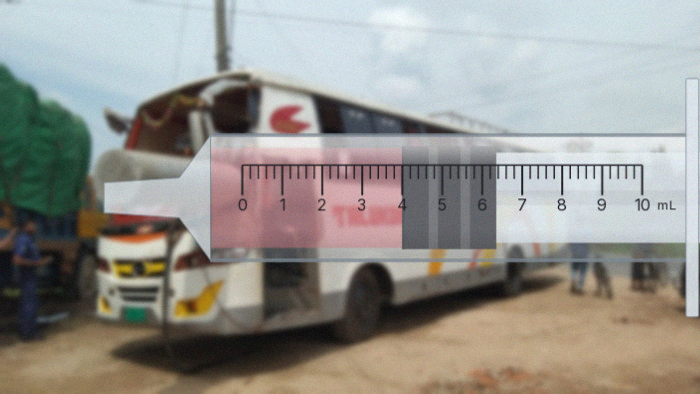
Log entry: mL 4
